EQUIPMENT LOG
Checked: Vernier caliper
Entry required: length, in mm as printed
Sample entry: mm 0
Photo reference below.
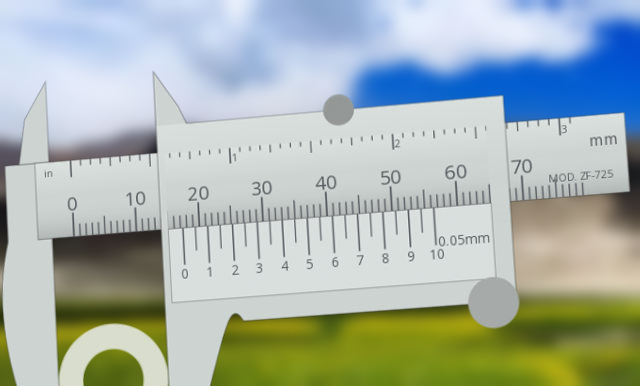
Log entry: mm 17.4
